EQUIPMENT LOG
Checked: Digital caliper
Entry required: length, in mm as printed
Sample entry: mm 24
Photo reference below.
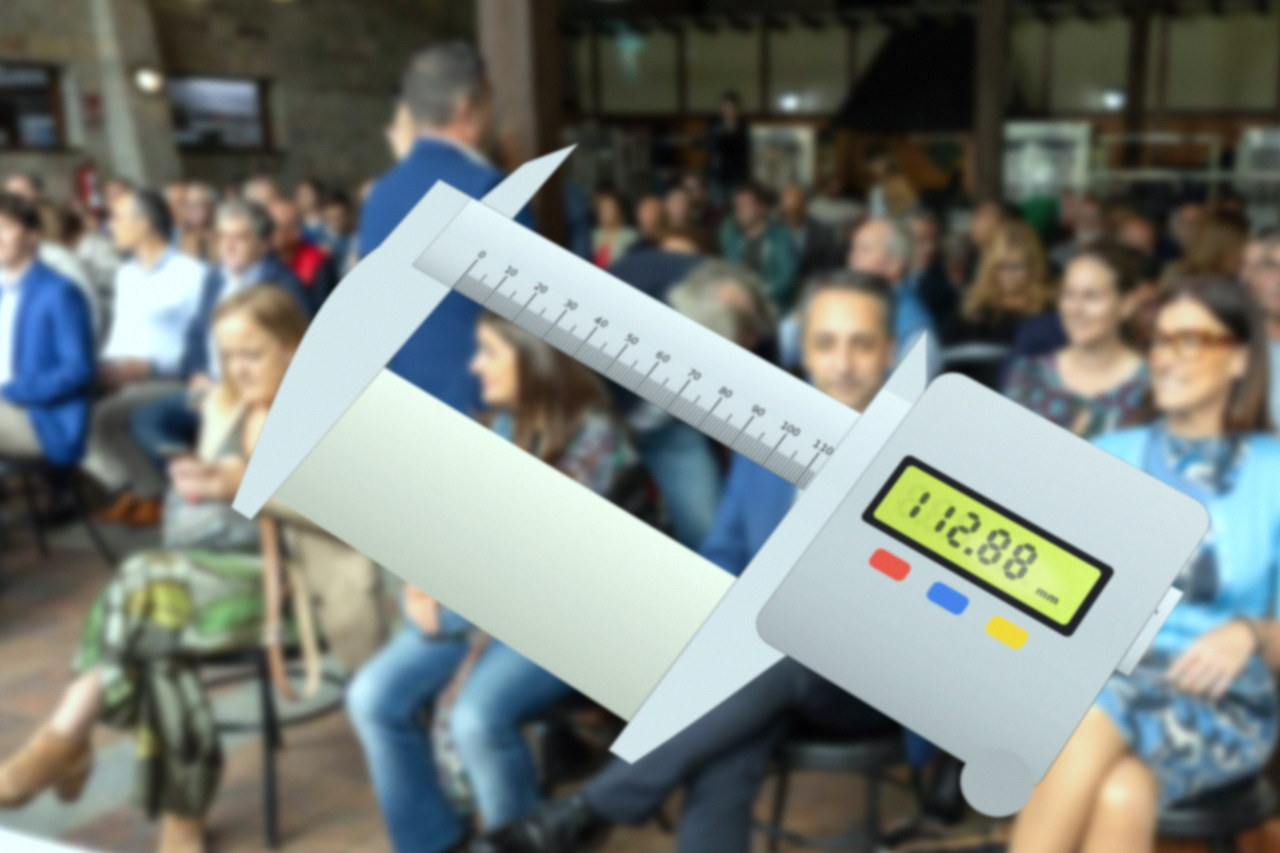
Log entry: mm 112.88
